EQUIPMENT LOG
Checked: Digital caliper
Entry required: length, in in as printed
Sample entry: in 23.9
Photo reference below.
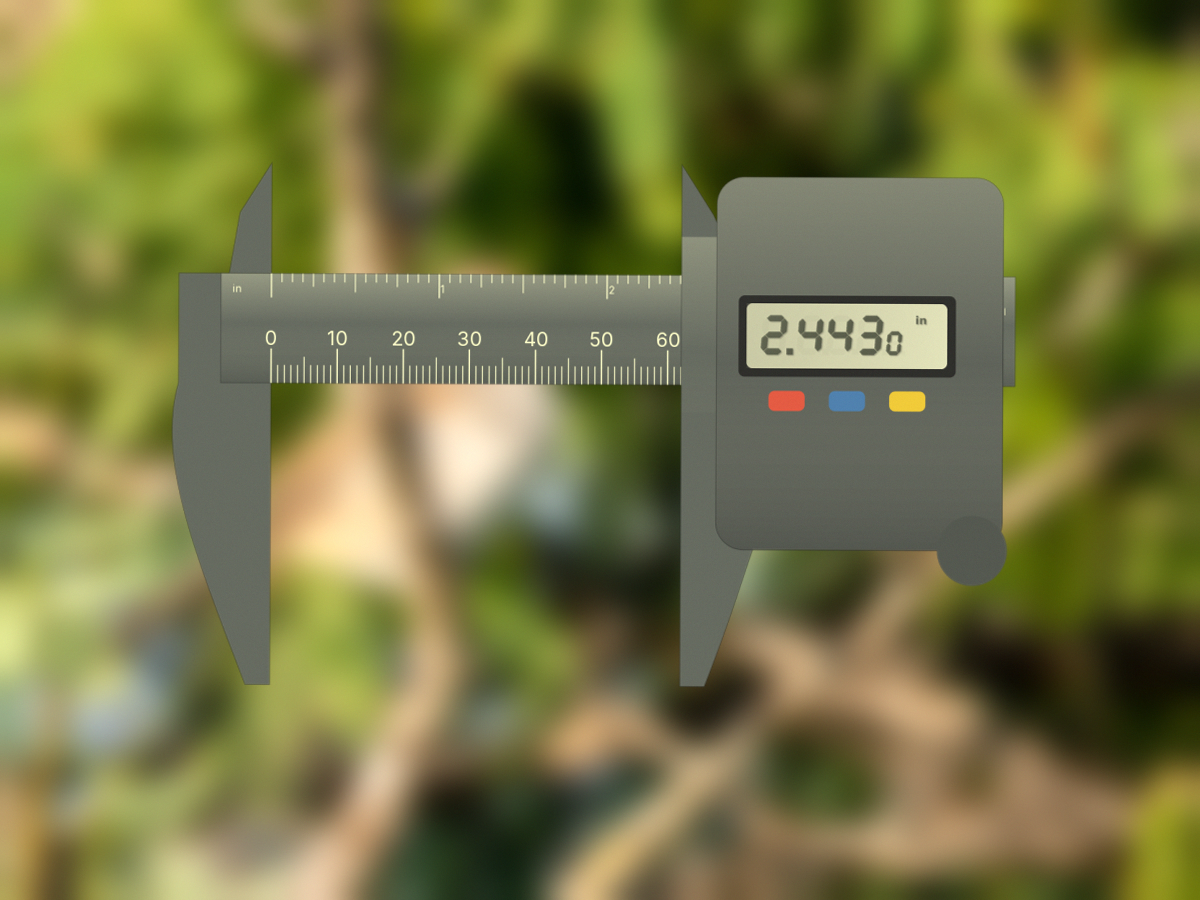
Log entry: in 2.4430
